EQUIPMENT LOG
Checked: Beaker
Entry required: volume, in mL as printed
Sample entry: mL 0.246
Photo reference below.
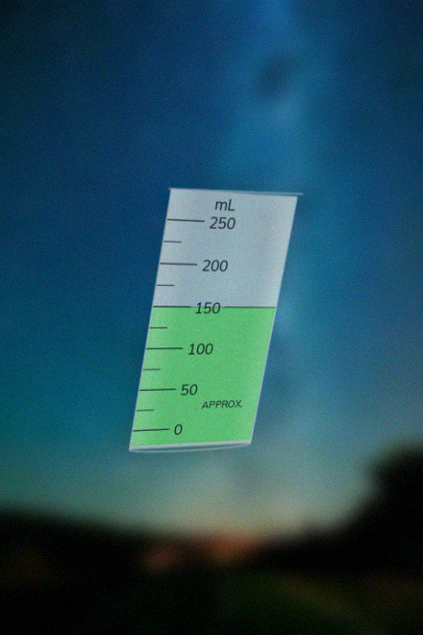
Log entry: mL 150
